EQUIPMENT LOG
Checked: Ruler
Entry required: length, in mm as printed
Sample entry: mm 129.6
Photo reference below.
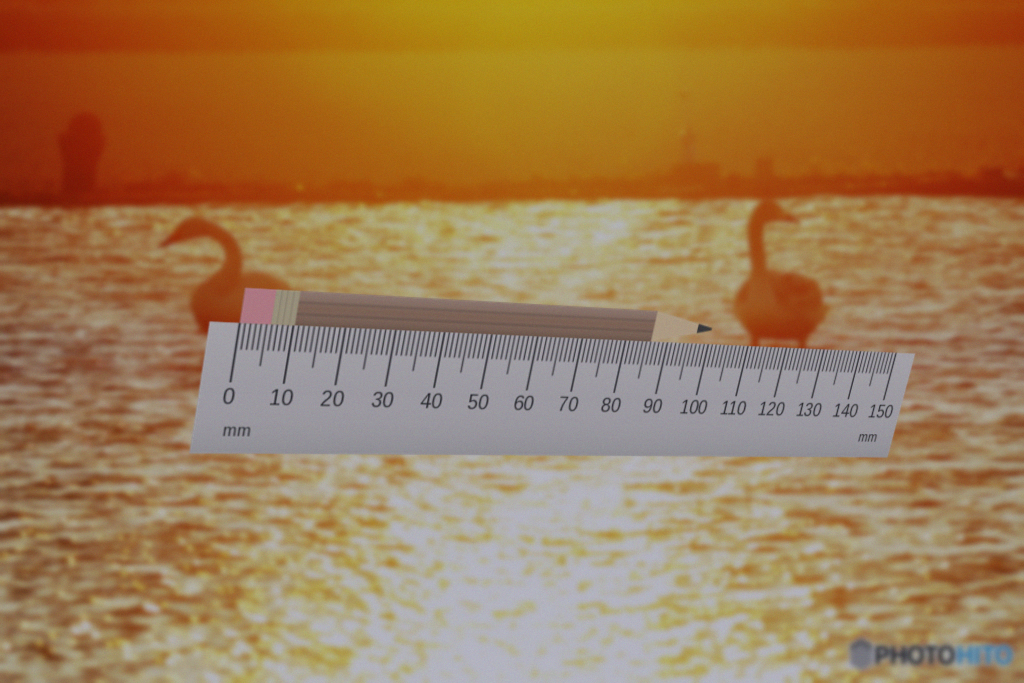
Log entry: mm 100
